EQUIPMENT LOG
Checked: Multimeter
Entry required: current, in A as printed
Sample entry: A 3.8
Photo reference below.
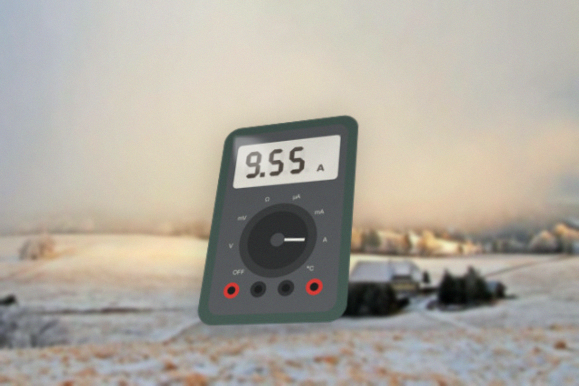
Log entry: A 9.55
